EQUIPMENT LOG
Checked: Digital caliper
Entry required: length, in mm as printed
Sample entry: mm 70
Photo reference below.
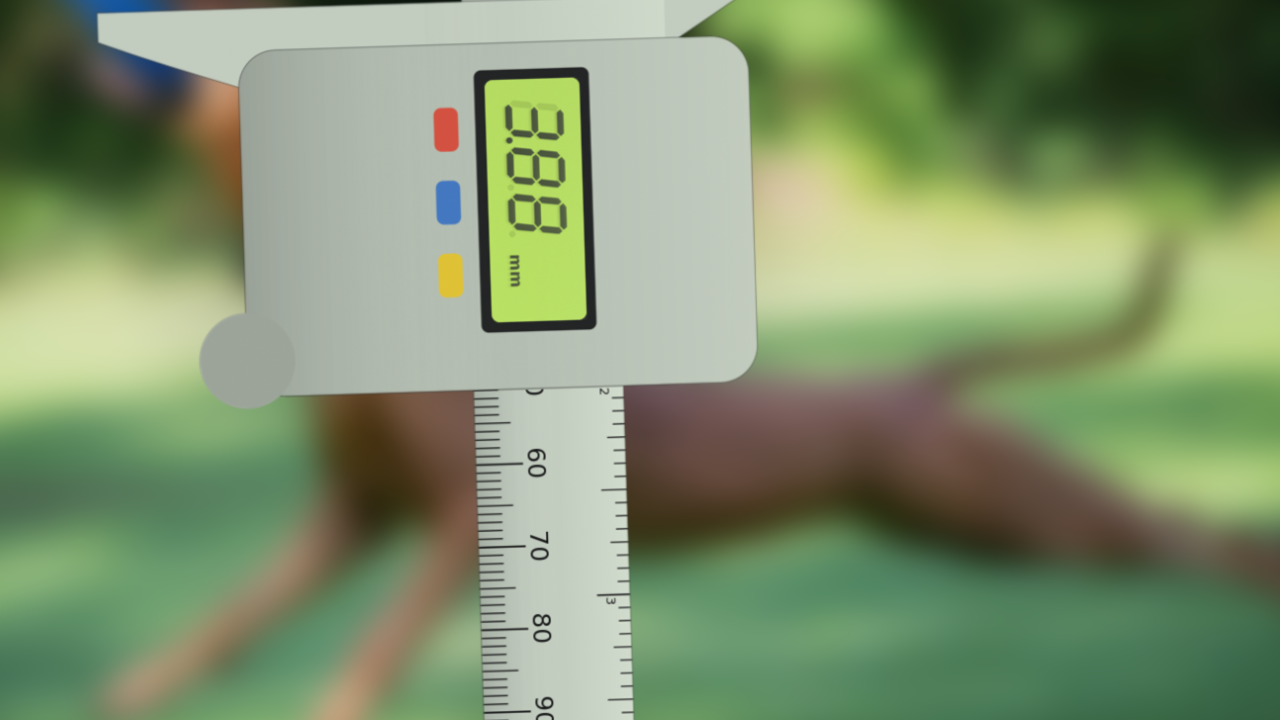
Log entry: mm 3.88
